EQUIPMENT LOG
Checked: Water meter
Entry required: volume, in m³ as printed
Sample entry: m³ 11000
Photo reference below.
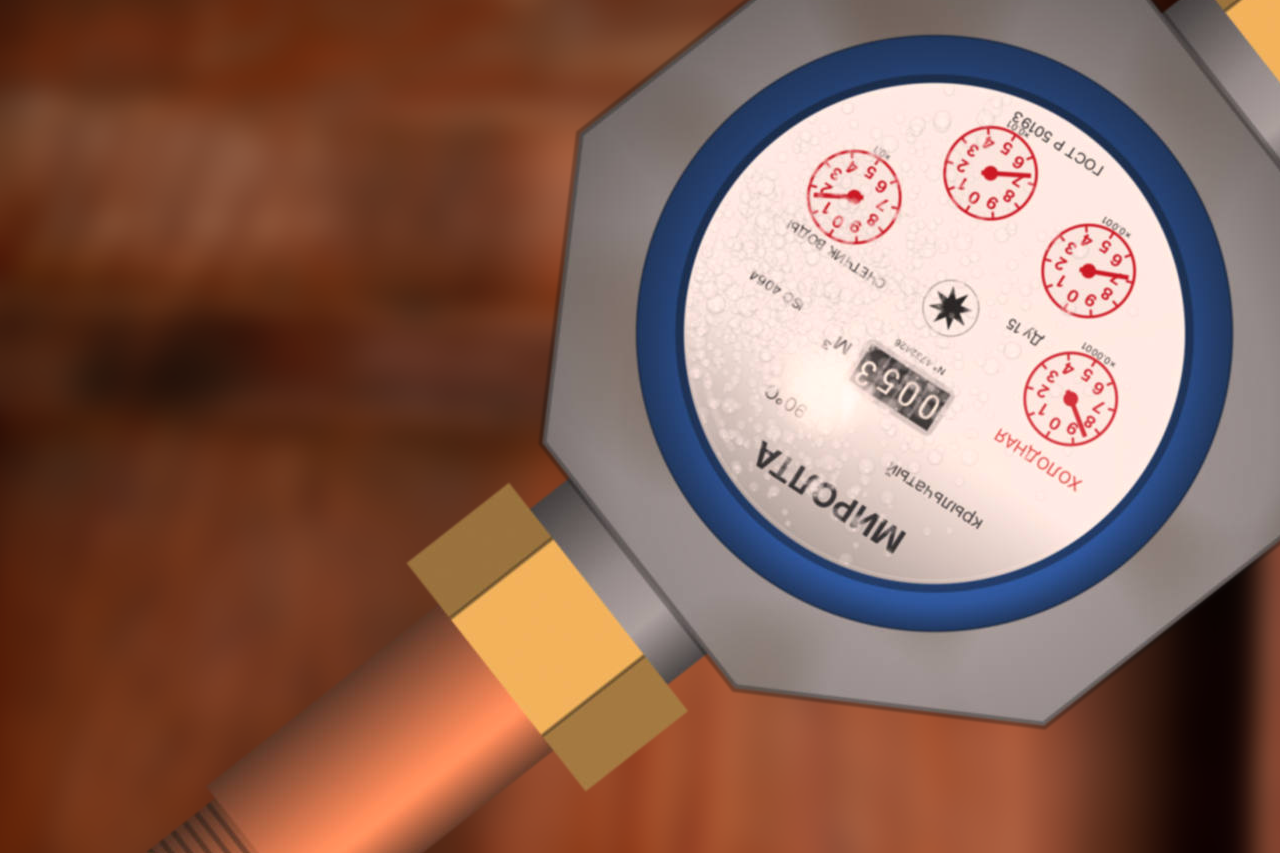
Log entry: m³ 53.1668
